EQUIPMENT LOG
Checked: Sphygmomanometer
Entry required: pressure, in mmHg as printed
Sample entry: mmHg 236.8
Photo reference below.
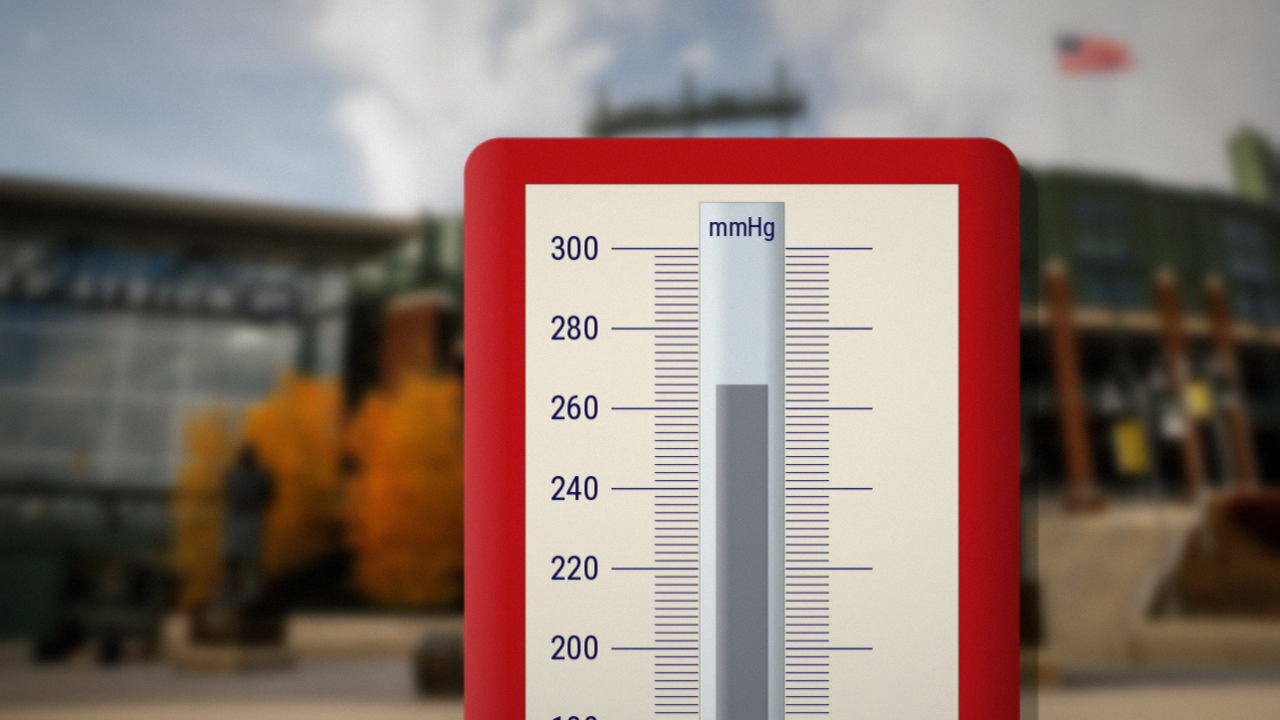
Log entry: mmHg 266
